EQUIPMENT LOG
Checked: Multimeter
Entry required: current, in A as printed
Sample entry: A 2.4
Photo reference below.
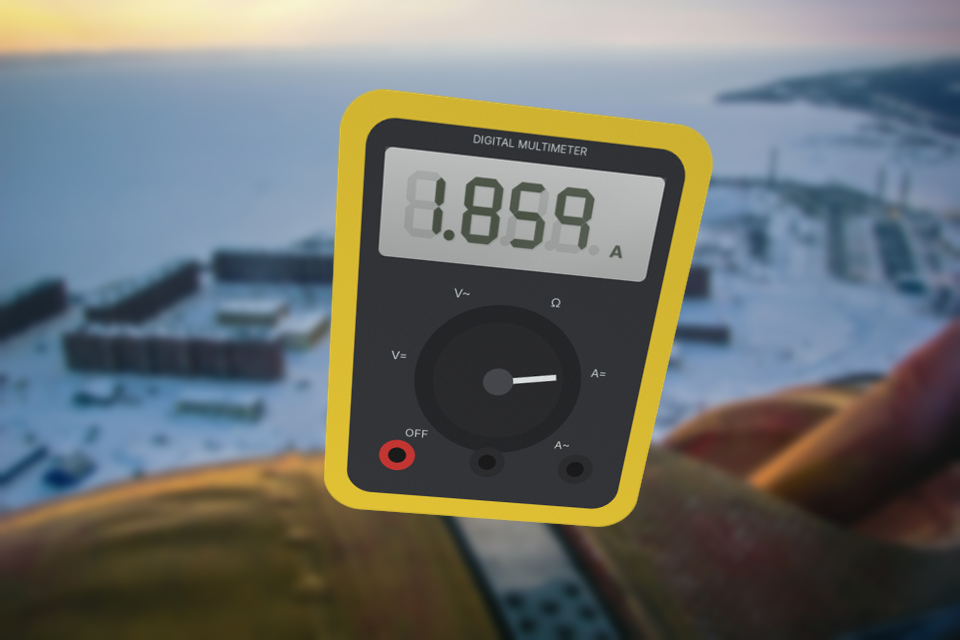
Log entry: A 1.859
